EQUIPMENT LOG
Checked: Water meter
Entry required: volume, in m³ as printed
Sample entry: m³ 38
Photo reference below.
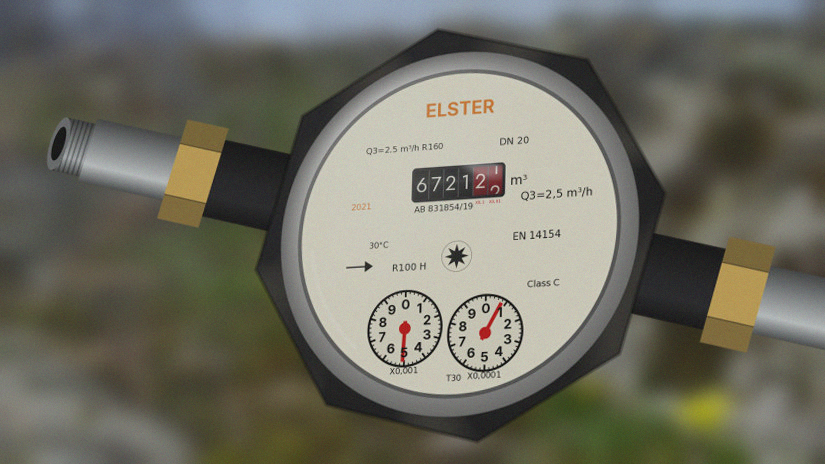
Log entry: m³ 6721.2150
